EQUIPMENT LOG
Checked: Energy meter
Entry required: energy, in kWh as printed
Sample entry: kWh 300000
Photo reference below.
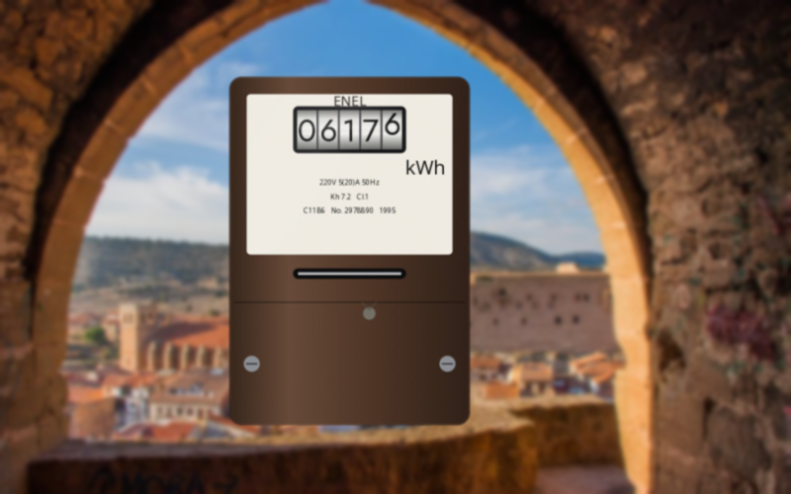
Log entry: kWh 6176
